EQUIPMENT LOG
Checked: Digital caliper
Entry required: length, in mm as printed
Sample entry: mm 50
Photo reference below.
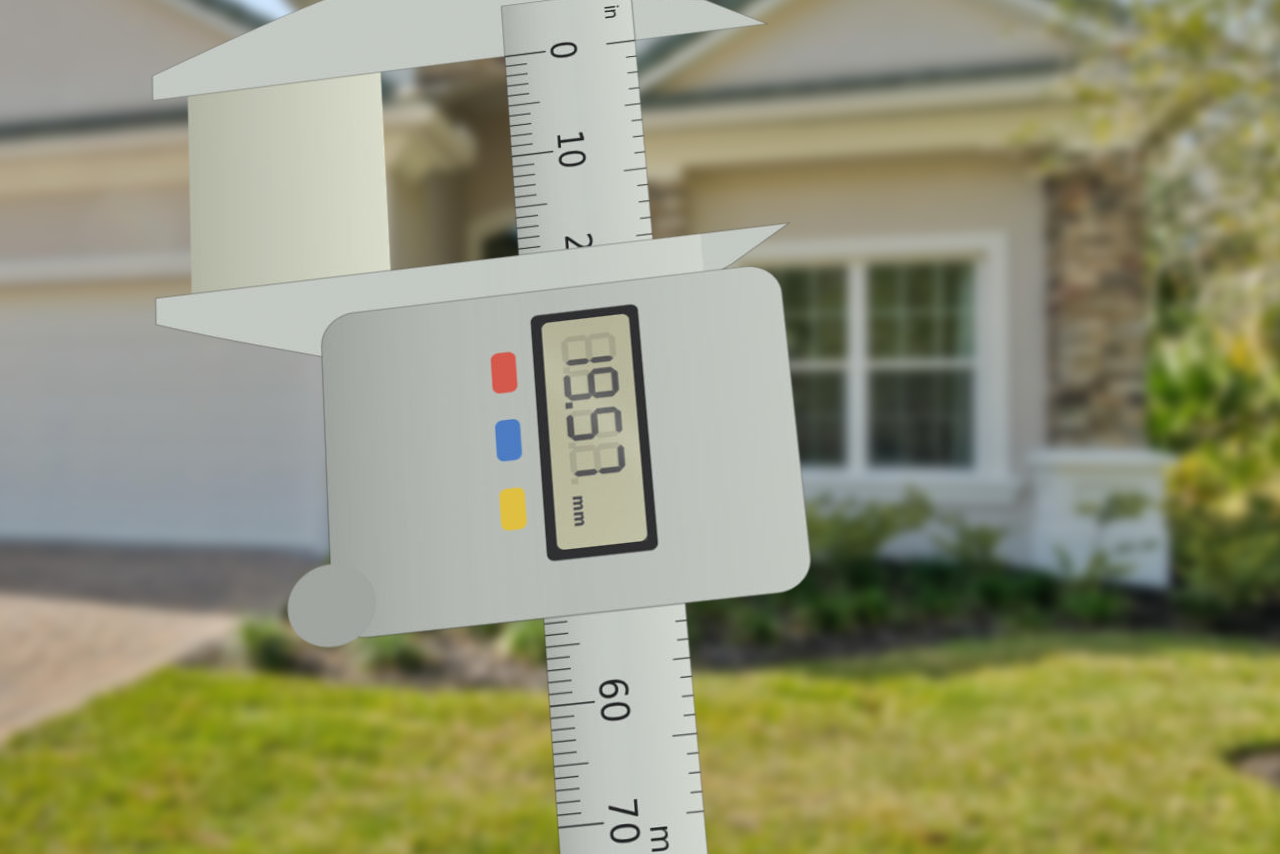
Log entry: mm 19.57
